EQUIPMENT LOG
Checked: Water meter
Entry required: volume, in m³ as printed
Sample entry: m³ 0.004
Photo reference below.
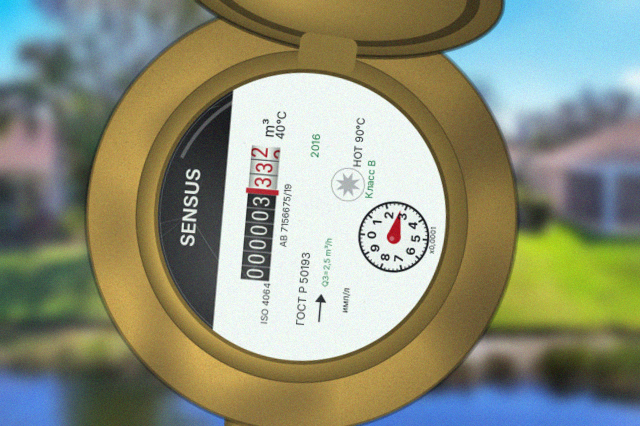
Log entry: m³ 3.3322
